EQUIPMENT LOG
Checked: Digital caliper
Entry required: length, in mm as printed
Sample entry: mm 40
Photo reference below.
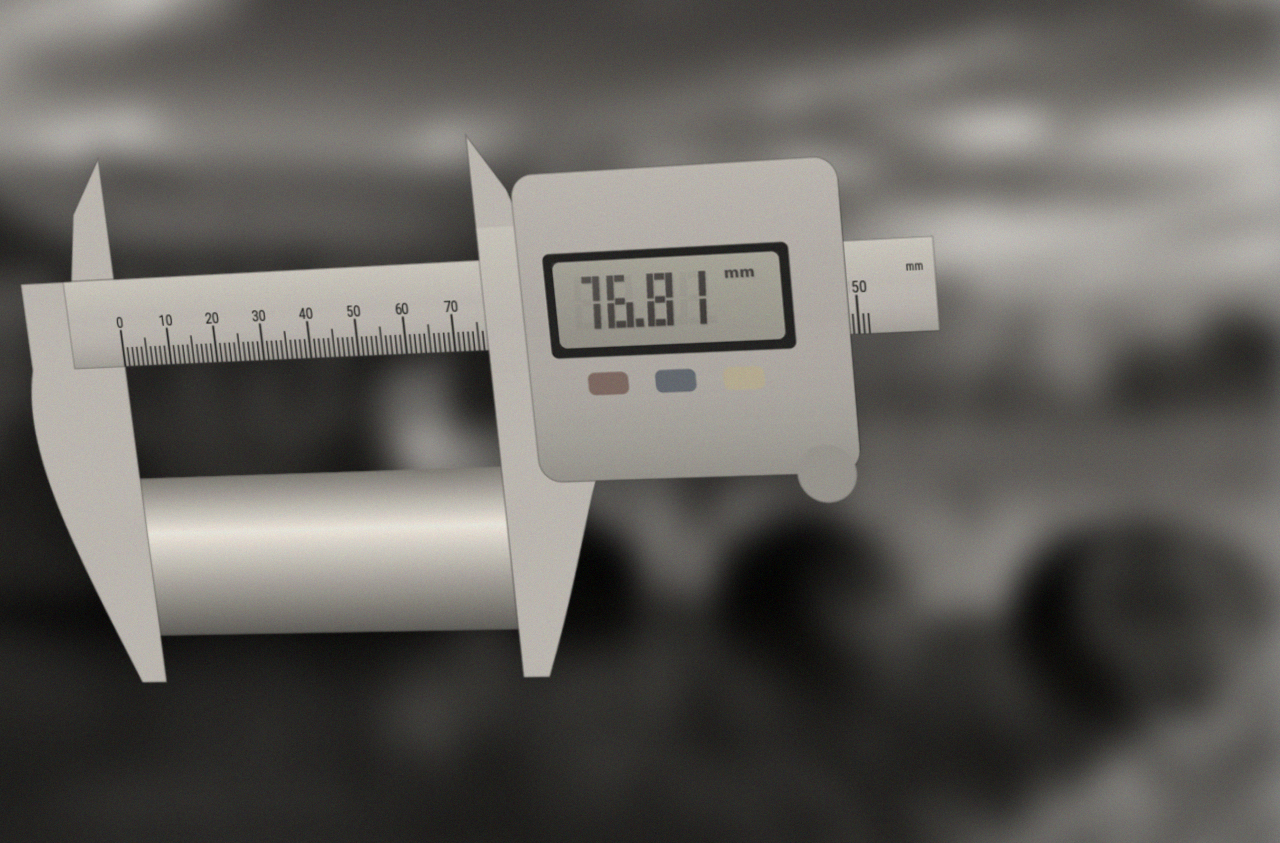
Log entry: mm 76.81
